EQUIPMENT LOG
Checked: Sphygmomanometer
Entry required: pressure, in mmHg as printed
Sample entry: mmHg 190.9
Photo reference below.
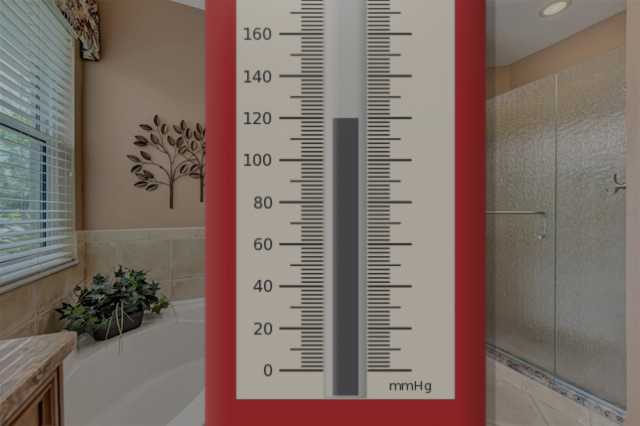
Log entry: mmHg 120
